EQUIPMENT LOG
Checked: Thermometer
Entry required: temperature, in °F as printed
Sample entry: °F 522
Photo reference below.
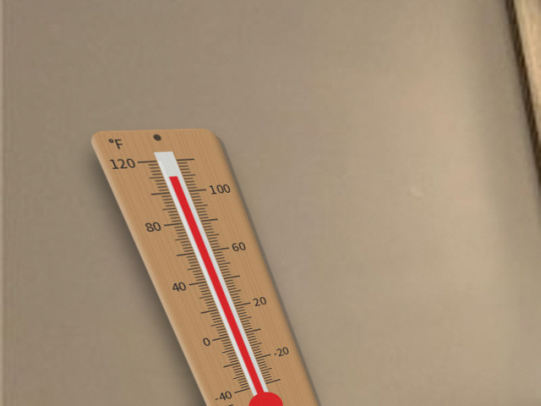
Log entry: °F 110
